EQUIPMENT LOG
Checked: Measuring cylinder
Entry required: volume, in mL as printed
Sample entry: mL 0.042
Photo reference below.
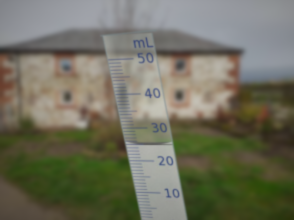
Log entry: mL 25
